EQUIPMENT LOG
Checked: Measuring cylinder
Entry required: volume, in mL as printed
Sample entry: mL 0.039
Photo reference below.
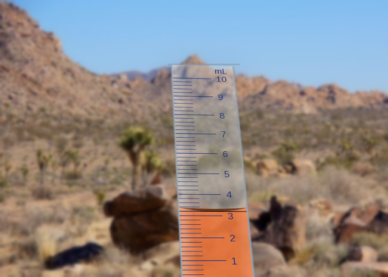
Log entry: mL 3.2
